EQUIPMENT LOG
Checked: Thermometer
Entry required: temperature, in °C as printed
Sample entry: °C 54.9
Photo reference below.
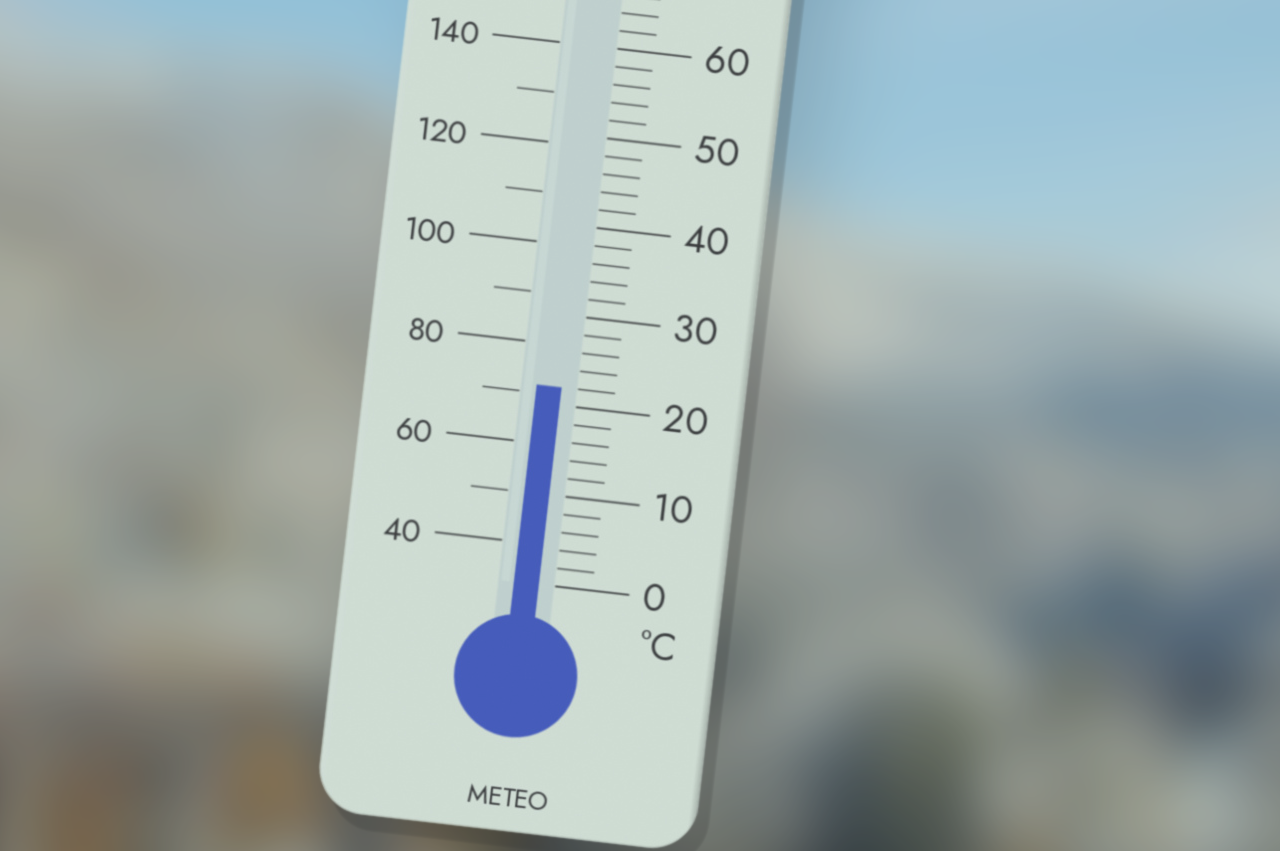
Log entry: °C 22
